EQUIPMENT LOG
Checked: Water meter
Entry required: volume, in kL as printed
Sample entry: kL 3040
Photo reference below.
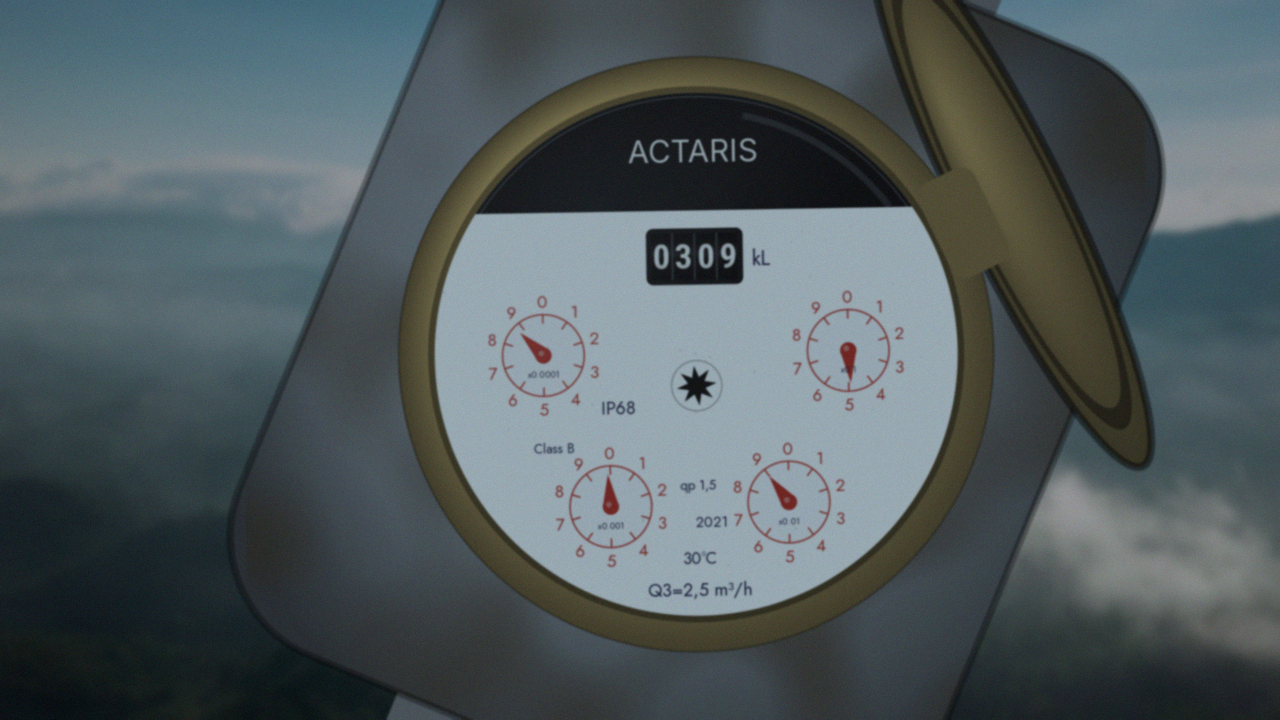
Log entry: kL 309.4898
